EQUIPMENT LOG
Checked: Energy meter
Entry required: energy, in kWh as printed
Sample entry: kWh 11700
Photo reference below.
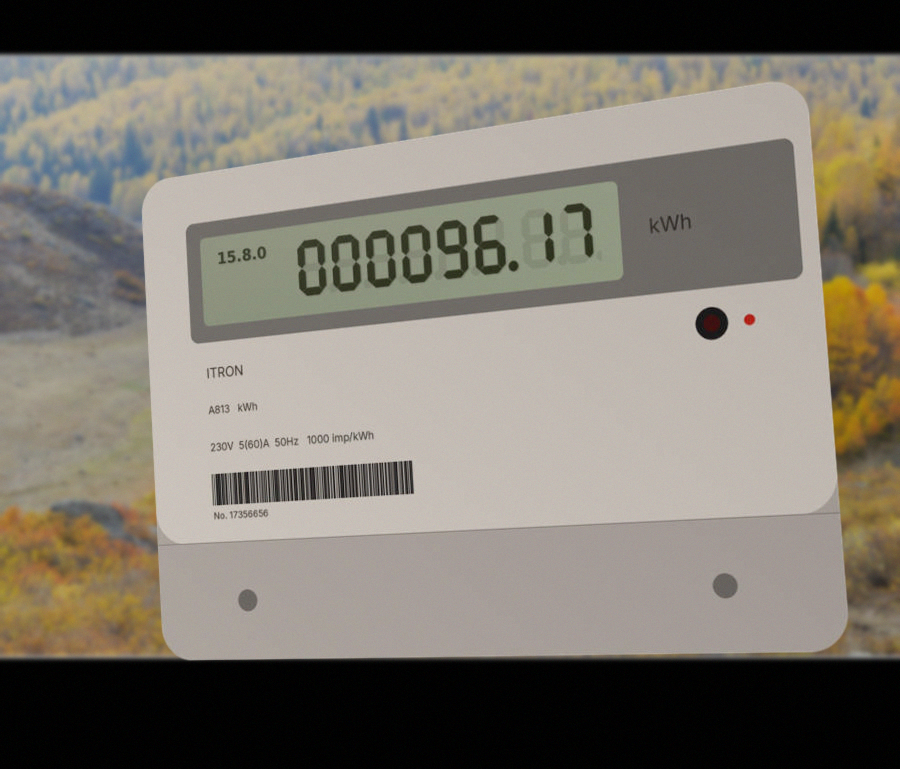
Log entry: kWh 96.17
